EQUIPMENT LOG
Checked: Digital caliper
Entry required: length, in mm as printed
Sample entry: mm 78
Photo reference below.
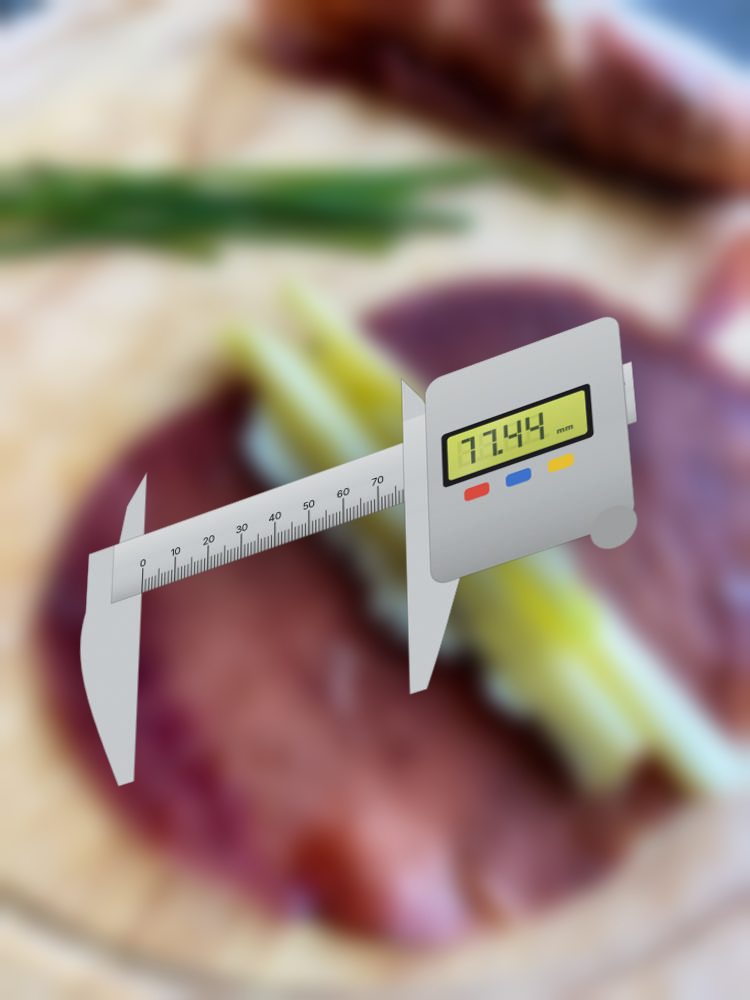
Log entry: mm 77.44
